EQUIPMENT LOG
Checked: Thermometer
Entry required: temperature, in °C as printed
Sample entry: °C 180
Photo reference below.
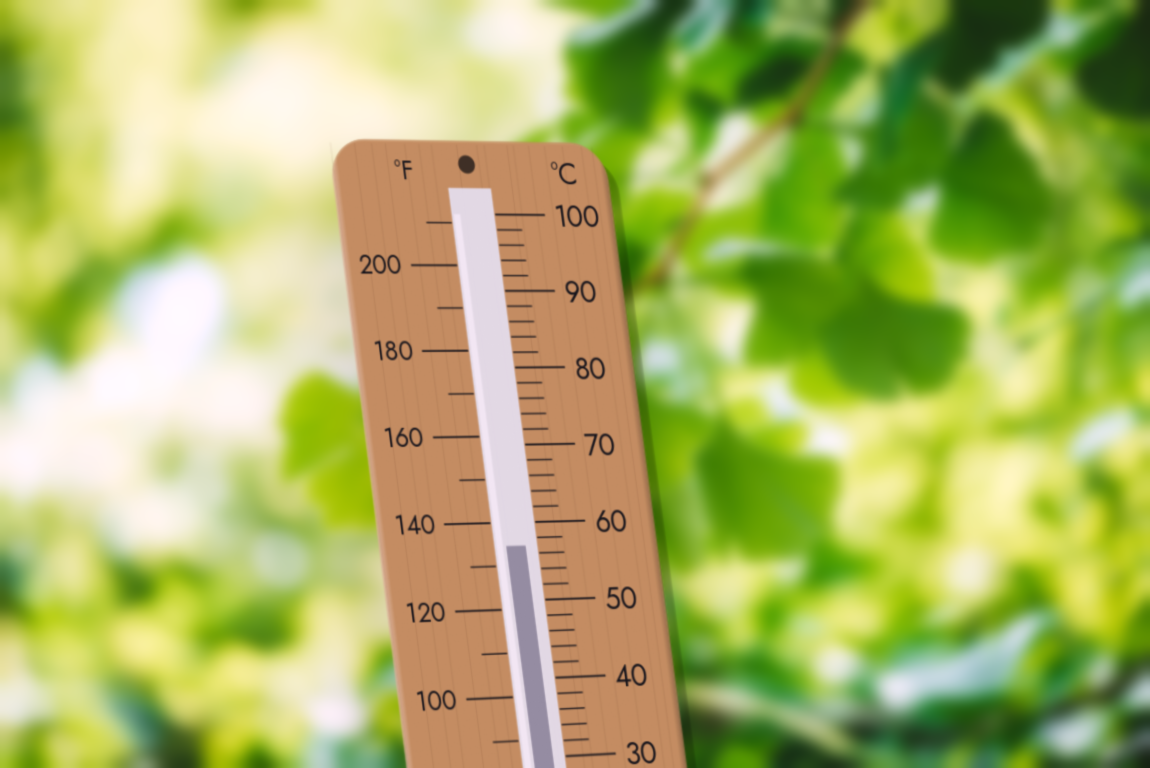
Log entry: °C 57
